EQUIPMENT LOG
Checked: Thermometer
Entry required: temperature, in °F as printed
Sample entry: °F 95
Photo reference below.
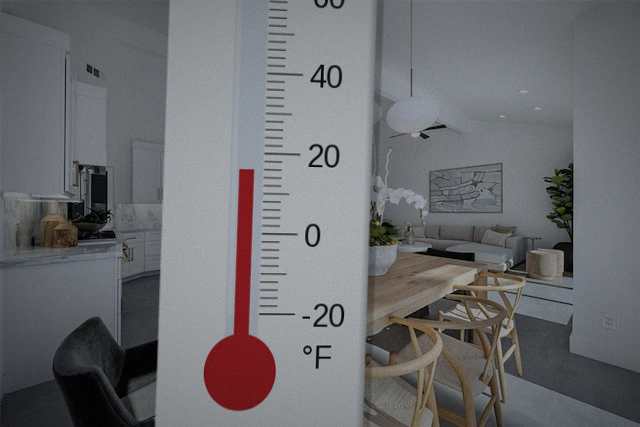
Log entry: °F 16
